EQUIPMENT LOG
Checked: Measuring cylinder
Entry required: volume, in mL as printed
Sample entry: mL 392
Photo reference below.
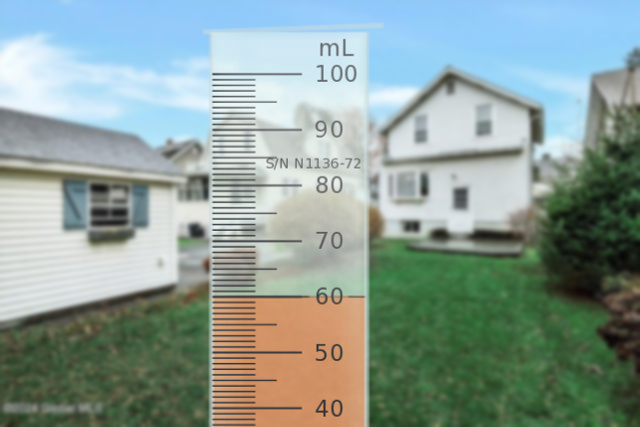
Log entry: mL 60
